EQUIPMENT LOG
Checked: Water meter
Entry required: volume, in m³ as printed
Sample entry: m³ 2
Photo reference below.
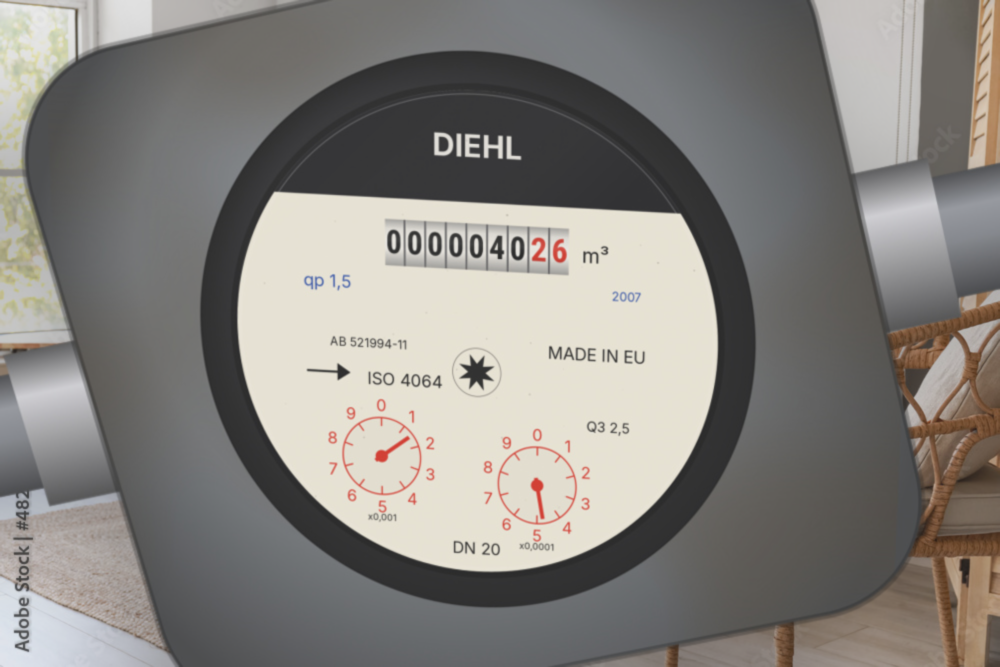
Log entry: m³ 40.2614
